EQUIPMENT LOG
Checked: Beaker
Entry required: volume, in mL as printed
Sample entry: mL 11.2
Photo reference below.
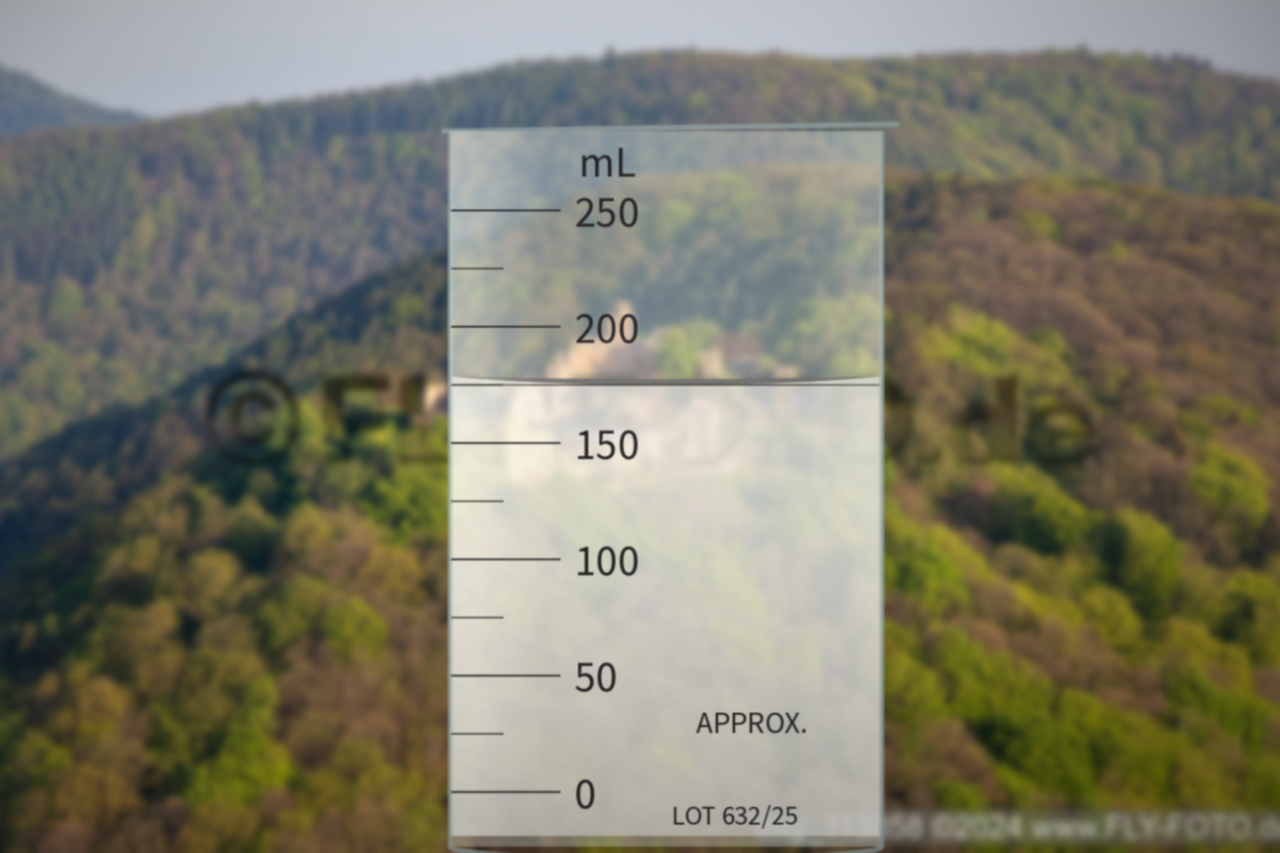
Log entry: mL 175
